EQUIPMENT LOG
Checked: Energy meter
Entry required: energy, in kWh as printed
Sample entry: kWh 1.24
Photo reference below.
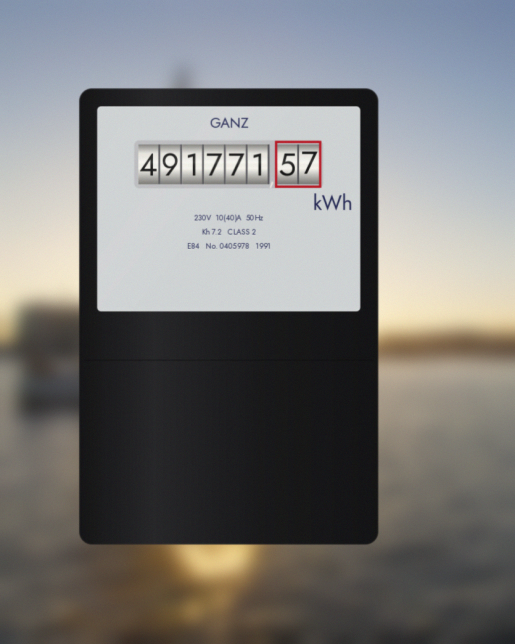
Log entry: kWh 491771.57
